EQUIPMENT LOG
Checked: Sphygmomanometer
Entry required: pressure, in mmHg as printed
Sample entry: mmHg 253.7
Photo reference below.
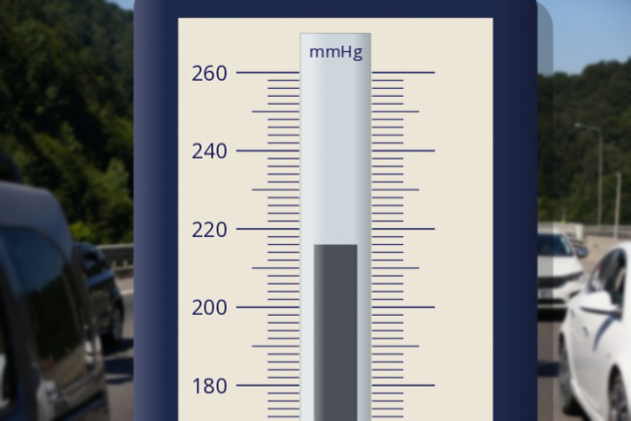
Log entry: mmHg 216
